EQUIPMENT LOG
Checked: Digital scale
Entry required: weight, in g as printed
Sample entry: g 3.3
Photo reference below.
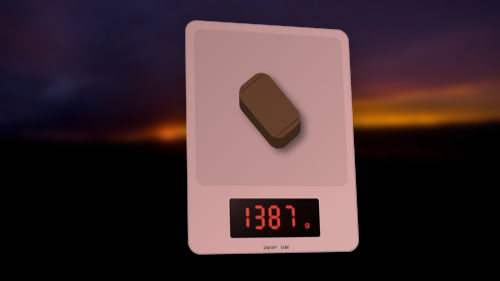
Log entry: g 1387
